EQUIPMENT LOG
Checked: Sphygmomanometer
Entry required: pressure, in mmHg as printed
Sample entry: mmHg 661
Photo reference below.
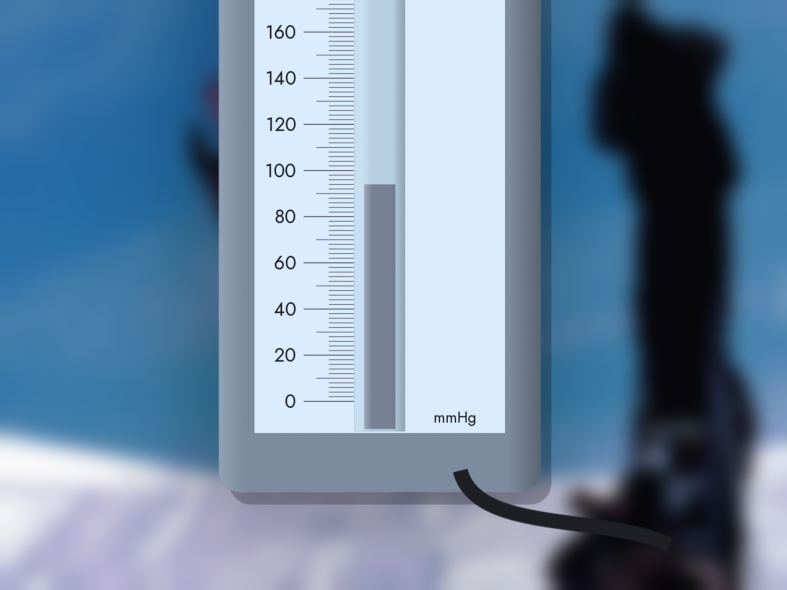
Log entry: mmHg 94
